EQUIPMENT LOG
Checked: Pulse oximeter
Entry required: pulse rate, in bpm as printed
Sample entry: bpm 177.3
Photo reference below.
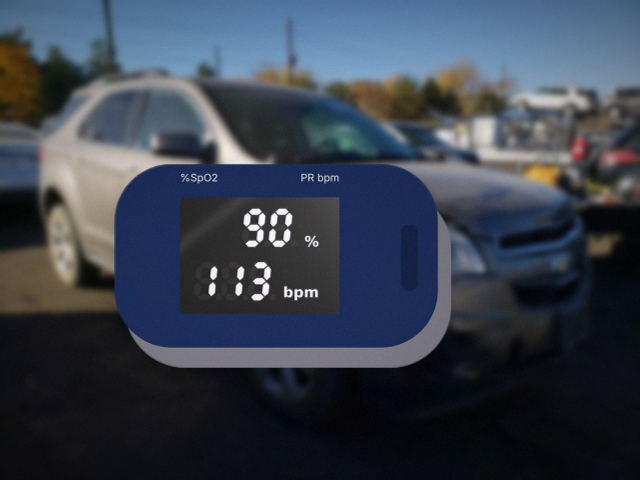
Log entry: bpm 113
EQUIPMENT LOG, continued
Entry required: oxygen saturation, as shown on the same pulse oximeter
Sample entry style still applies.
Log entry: % 90
